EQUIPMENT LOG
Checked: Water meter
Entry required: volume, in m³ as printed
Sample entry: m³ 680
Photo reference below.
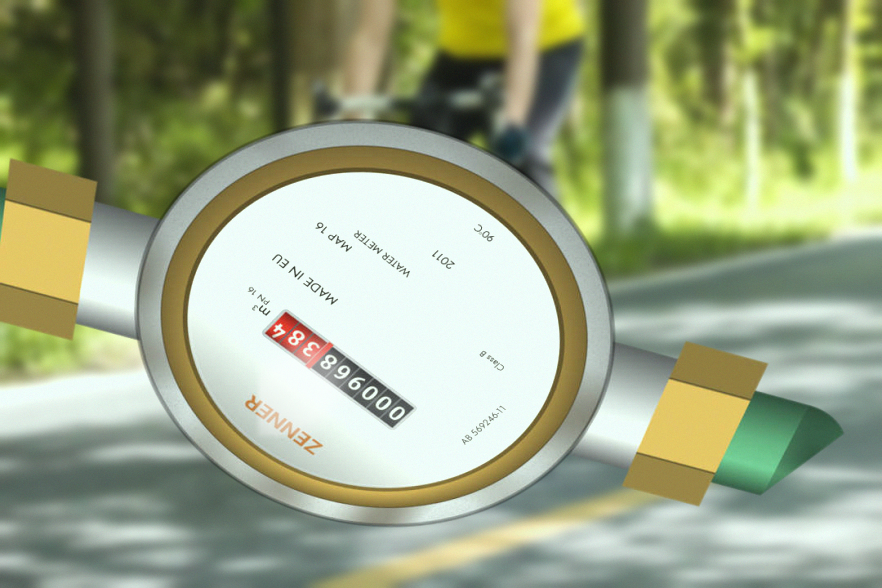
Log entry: m³ 968.384
